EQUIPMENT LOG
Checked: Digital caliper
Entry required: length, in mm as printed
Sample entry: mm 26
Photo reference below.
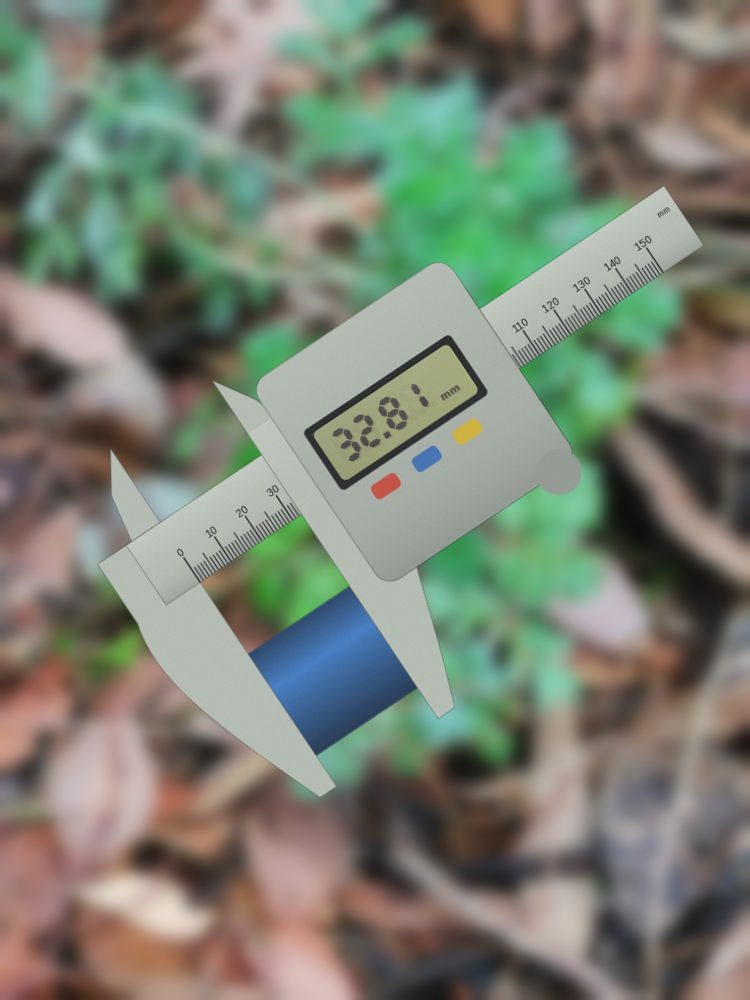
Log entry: mm 32.81
